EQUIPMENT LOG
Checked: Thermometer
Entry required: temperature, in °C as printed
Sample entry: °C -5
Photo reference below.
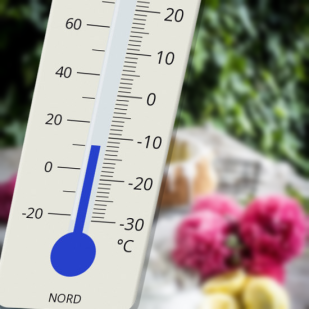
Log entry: °C -12
